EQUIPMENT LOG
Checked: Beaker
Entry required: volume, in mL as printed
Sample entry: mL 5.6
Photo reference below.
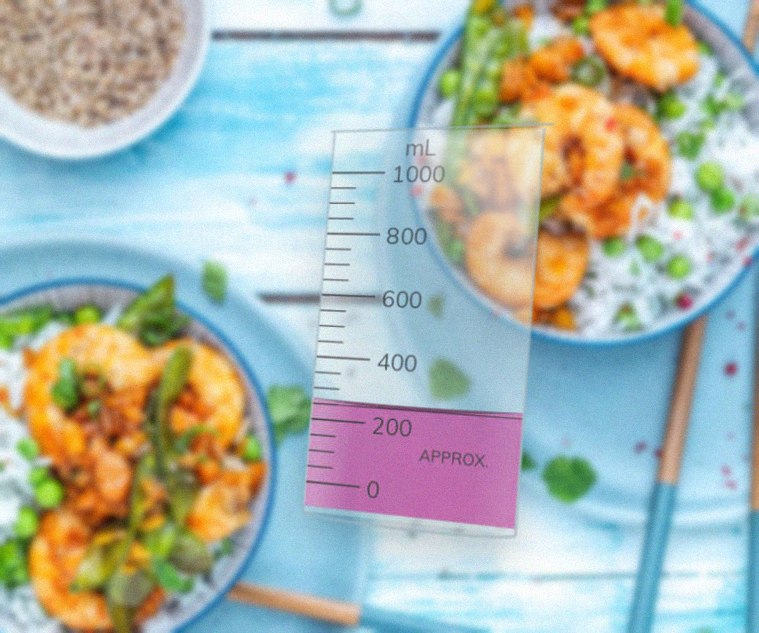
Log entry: mL 250
